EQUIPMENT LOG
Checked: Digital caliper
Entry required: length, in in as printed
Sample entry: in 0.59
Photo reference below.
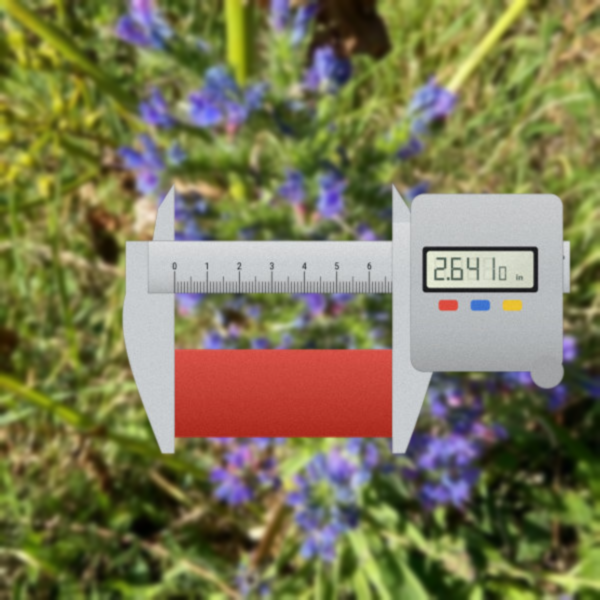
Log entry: in 2.6410
